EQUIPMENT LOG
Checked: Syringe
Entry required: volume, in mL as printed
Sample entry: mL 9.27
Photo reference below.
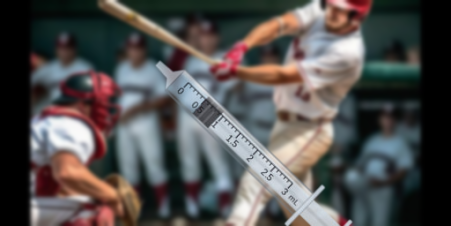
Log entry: mL 0.5
